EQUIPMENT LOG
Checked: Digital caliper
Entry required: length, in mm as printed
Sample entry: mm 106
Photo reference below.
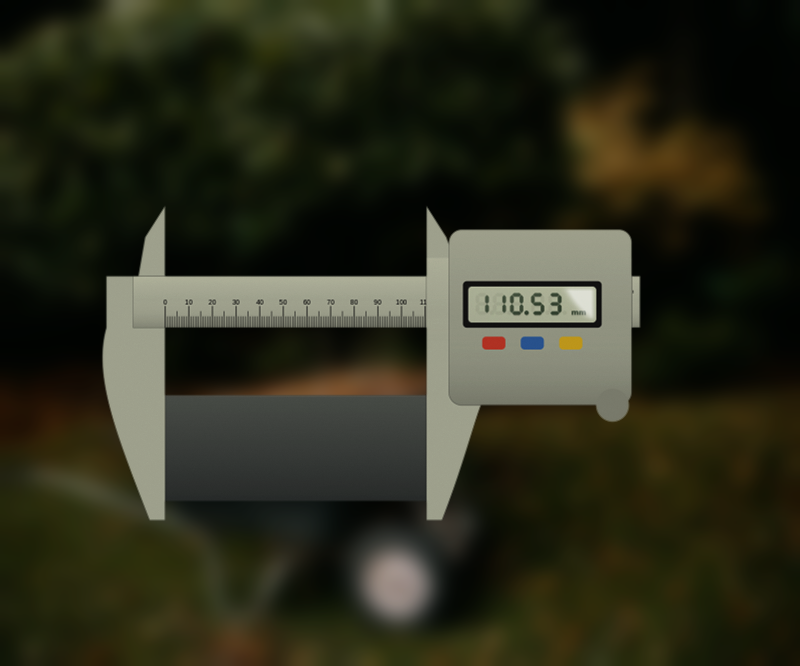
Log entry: mm 110.53
